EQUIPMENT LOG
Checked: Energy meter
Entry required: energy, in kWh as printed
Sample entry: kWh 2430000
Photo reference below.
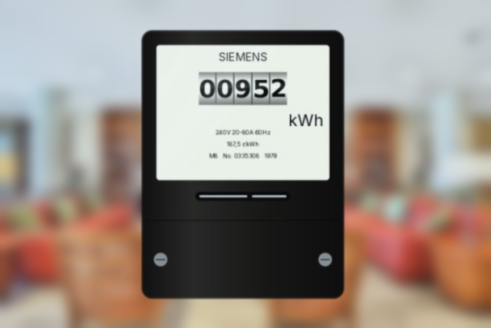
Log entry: kWh 952
